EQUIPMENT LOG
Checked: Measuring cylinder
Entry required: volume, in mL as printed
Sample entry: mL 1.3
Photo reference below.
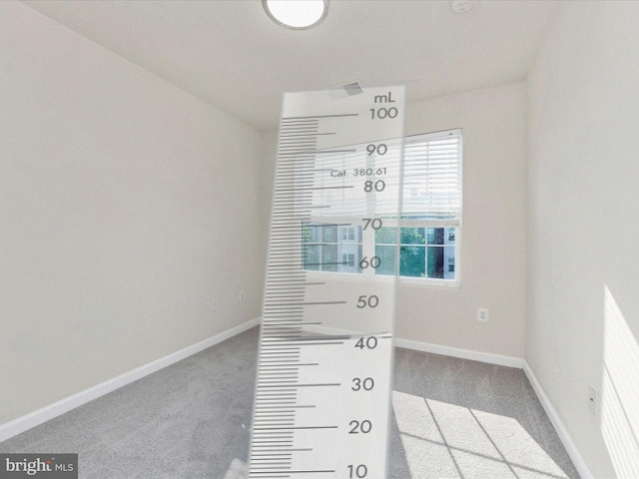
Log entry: mL 41
